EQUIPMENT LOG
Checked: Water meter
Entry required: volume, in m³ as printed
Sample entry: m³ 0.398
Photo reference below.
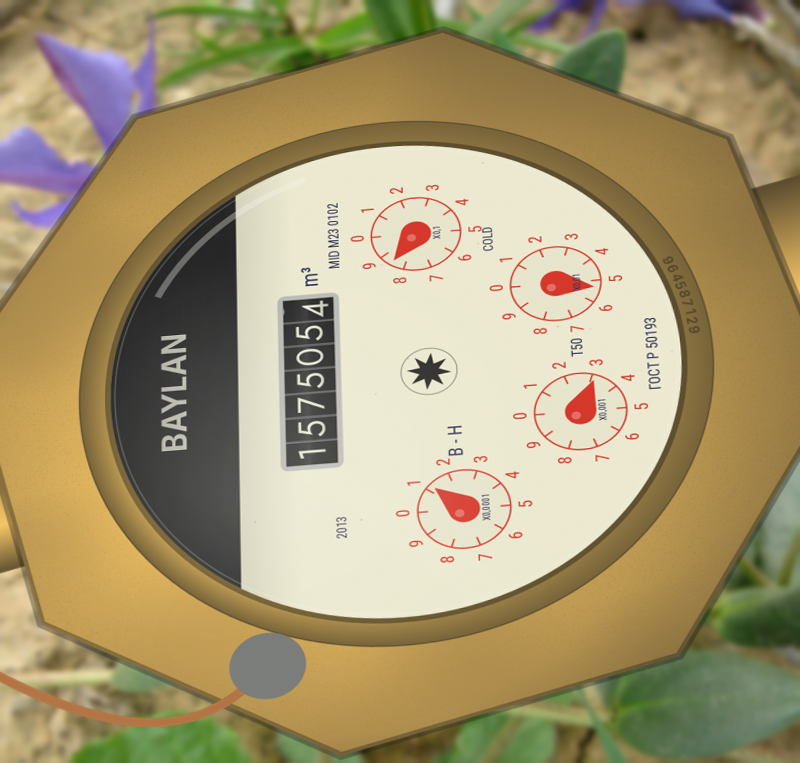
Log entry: m³ 1575053.8531
